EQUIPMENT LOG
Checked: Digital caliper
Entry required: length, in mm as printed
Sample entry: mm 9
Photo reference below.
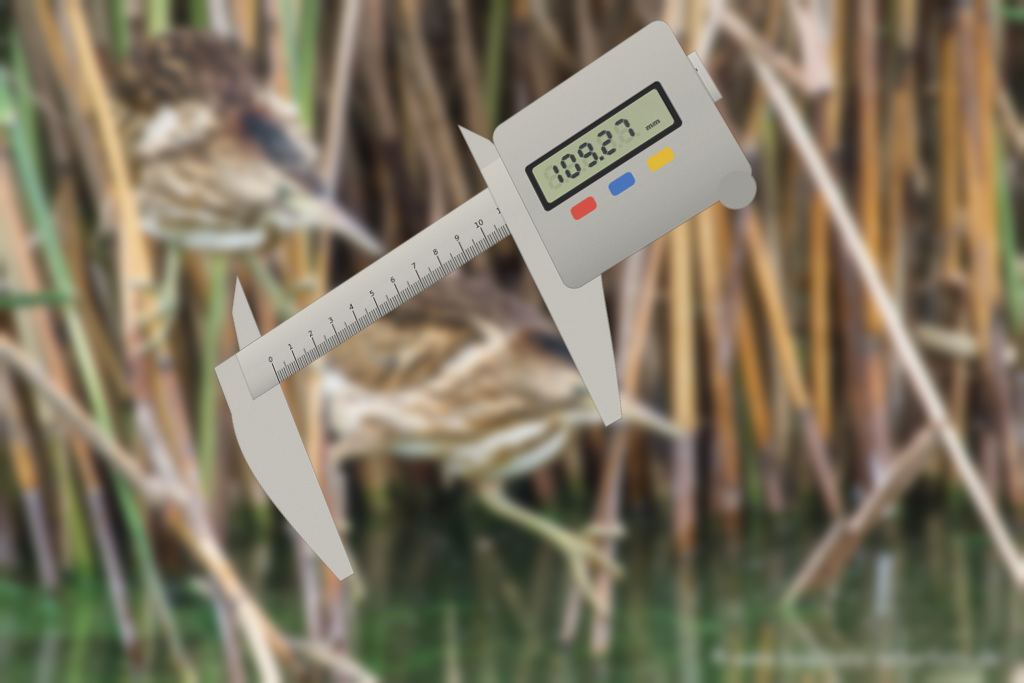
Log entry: mm 109.27
